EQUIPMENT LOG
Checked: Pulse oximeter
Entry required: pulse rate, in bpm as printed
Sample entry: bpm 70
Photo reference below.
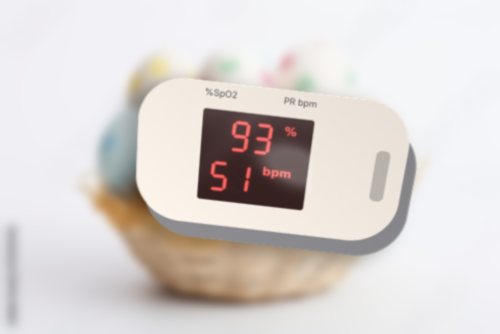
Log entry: bpm 51
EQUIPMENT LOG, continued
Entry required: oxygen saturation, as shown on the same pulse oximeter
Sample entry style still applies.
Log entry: % 93
